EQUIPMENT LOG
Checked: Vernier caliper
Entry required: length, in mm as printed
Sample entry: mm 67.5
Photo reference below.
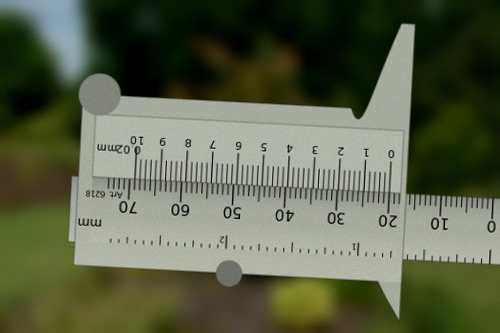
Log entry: mm 20.0
